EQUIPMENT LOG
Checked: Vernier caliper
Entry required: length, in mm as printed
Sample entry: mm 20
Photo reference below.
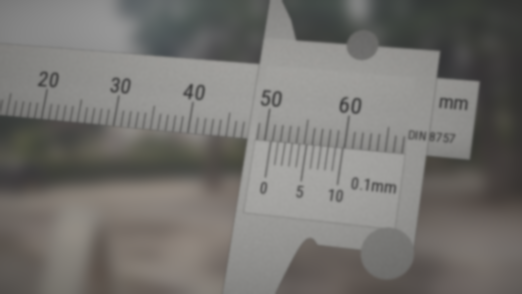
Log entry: mm 50.8
